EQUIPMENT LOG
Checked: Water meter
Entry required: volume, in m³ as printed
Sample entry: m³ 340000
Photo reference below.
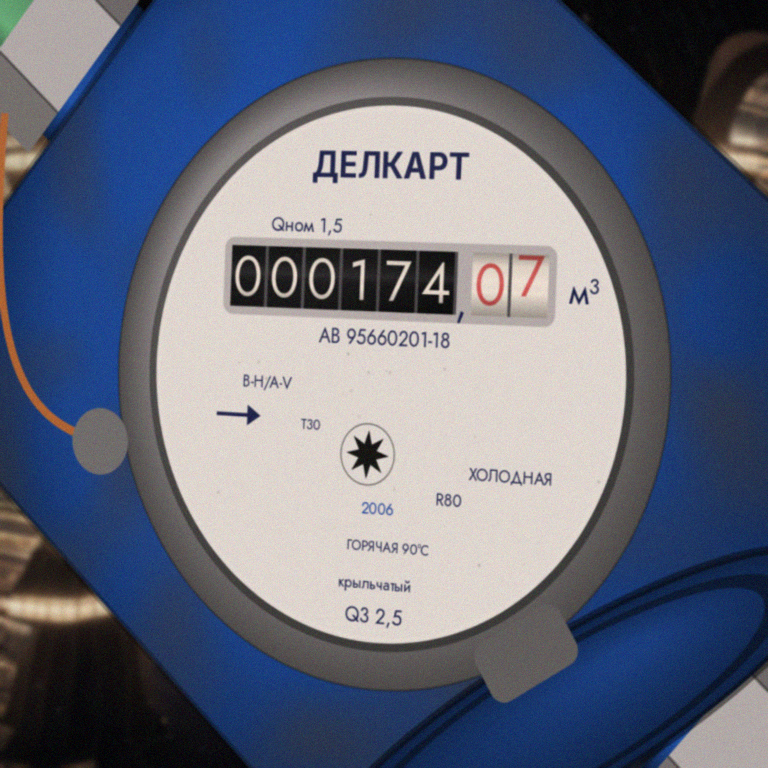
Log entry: m³ 174.07
